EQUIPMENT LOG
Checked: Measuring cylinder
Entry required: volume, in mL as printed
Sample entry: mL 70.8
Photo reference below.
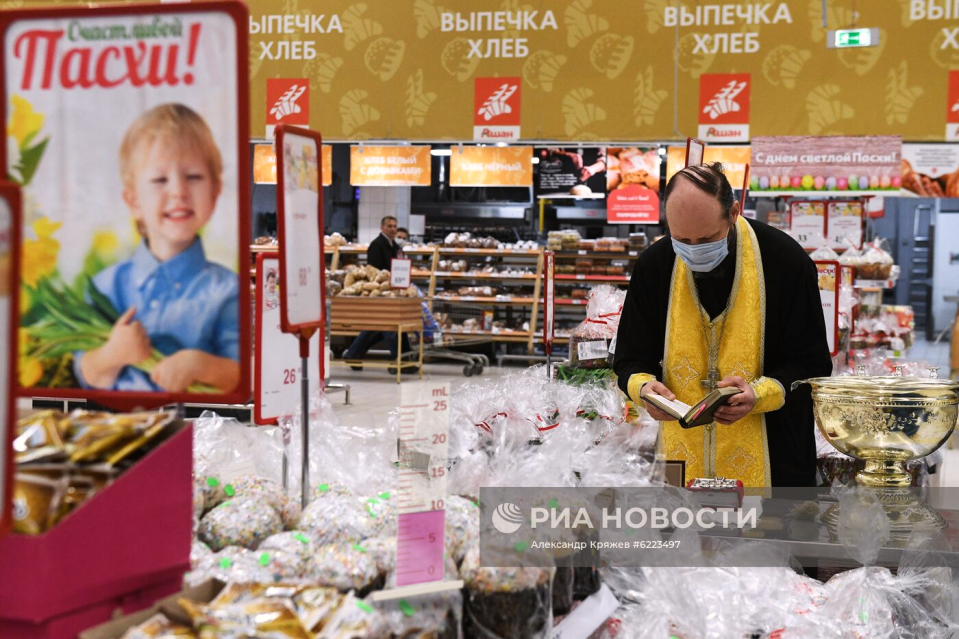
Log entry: mL 9
